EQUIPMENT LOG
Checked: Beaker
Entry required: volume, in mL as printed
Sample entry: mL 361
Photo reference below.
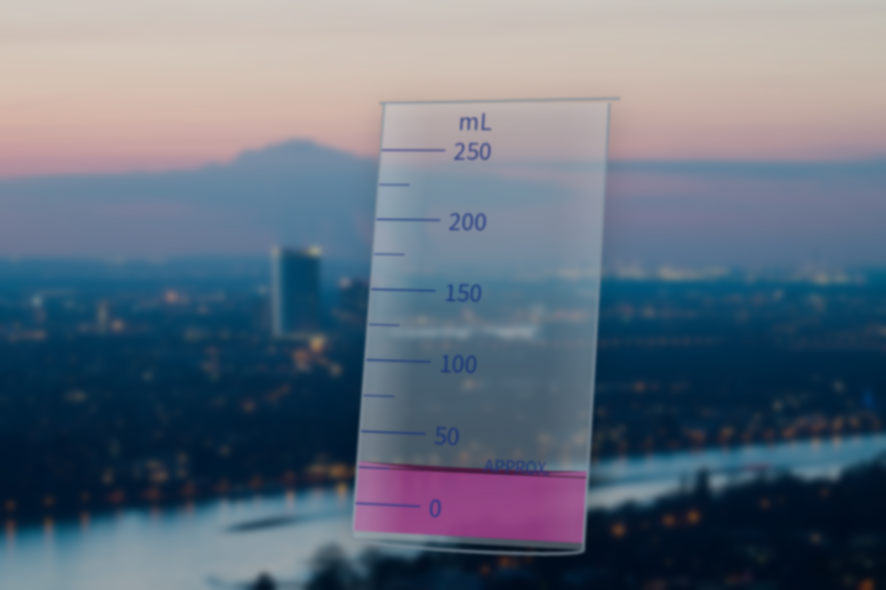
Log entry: mL 25
